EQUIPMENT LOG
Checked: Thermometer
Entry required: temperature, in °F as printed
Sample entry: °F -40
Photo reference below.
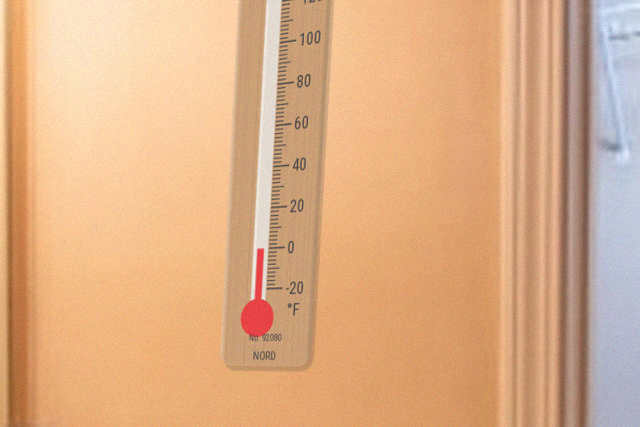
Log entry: °F 0
